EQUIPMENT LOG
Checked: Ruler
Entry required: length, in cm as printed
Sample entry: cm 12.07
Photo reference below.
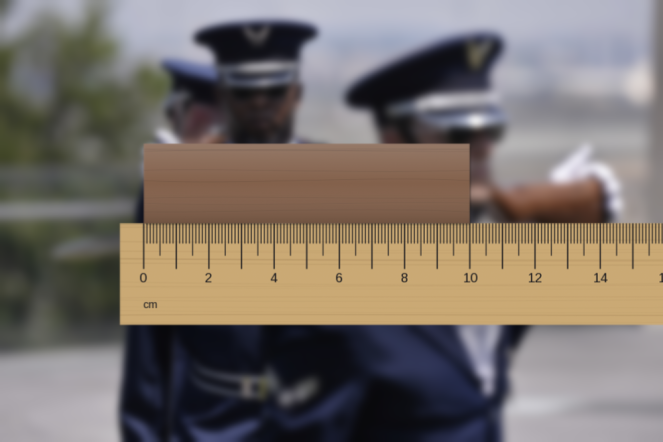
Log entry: cm 10
